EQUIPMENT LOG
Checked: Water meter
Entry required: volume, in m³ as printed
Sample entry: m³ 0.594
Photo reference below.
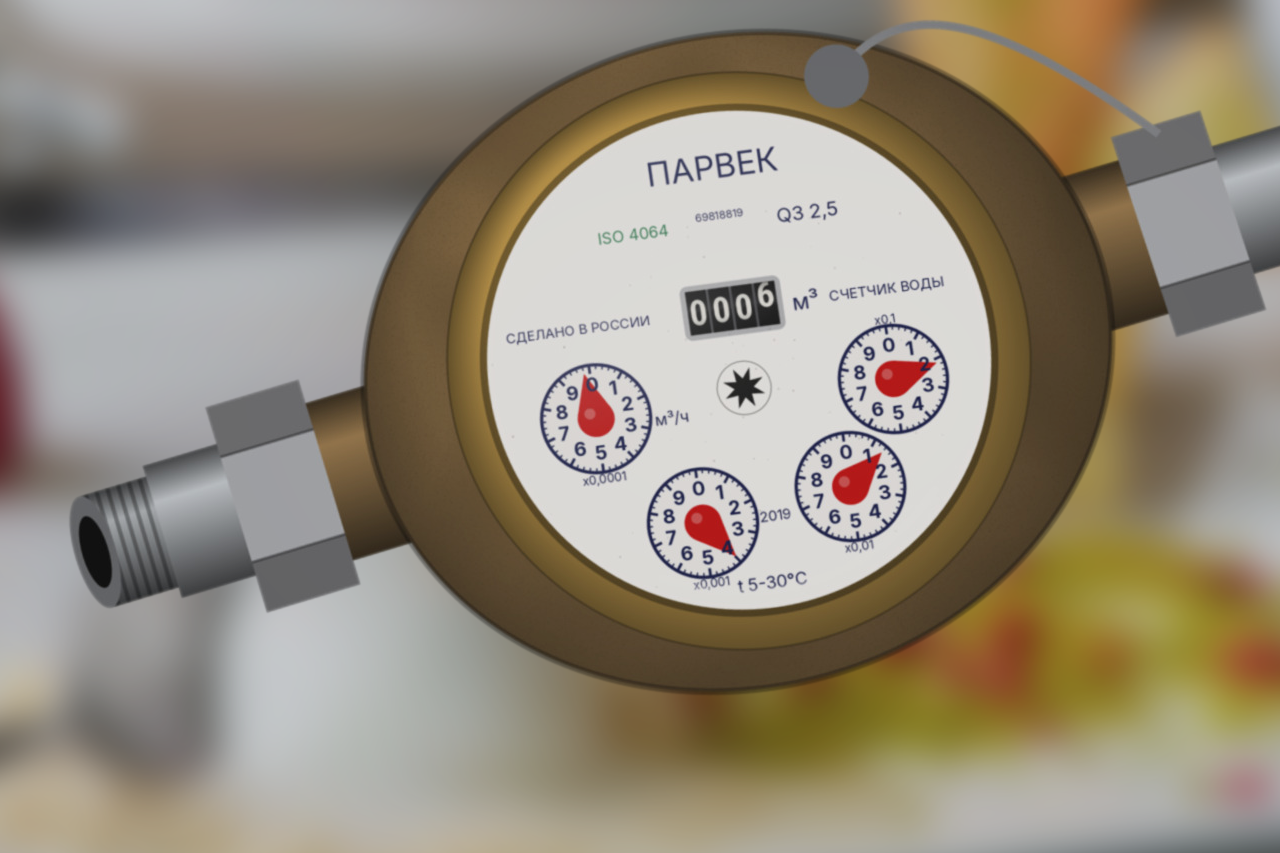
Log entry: m³ 6.2139
